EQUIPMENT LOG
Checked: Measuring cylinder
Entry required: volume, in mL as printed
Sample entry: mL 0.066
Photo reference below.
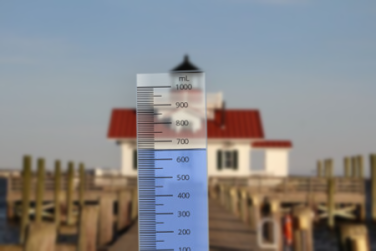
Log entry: mL 650
